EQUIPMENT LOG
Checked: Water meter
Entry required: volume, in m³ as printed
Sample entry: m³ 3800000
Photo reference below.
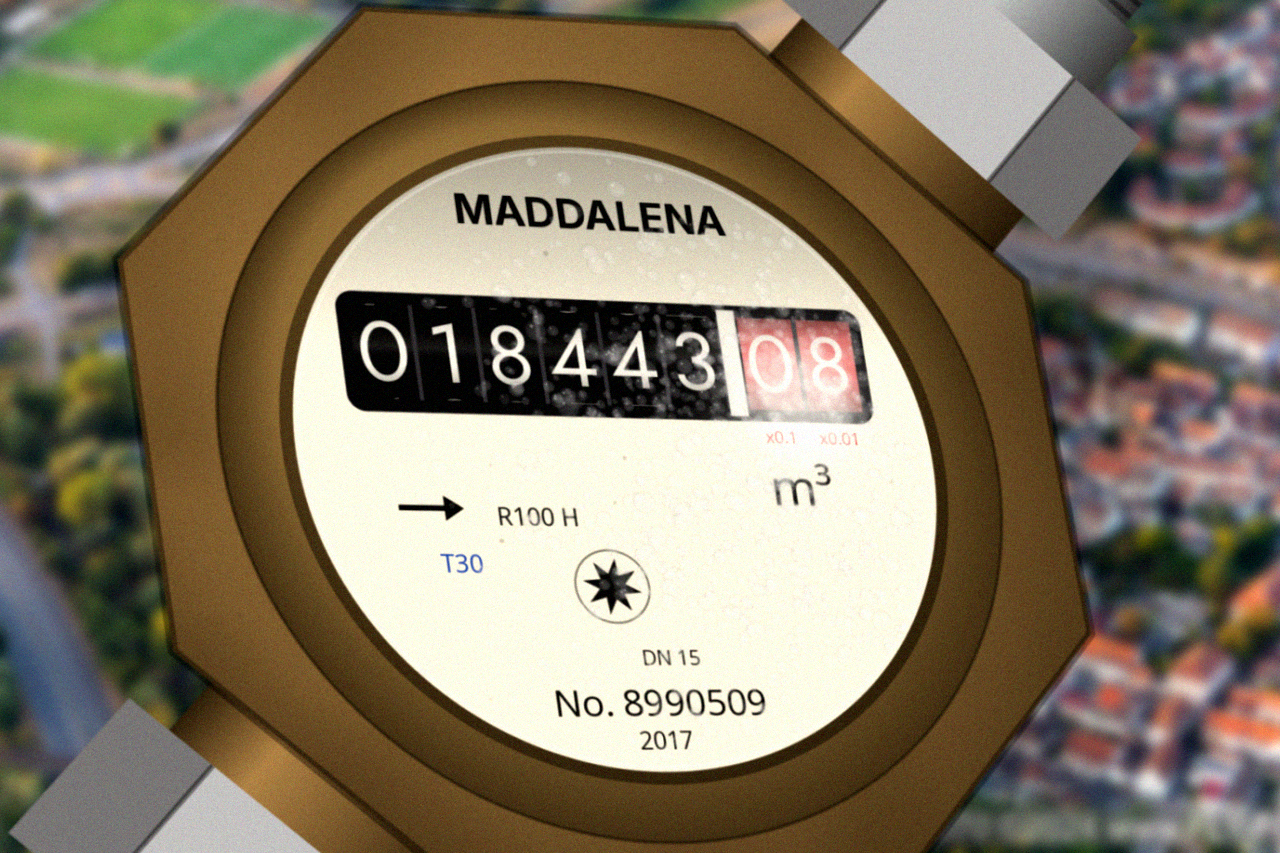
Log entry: m³ 18443.08
